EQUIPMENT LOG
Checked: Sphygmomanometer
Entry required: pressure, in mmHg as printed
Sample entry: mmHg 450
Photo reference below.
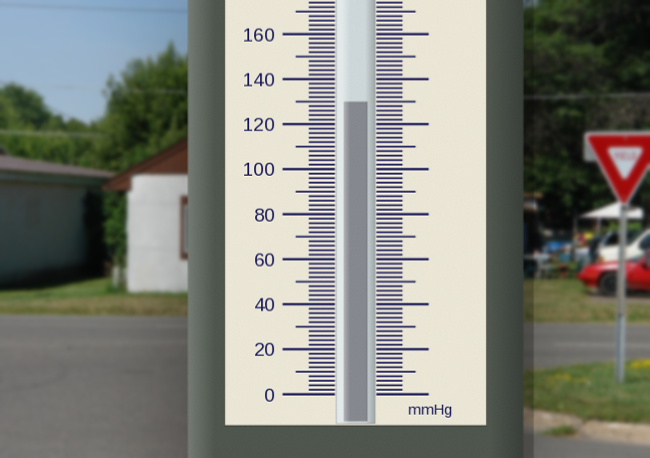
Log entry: mmHg 130
